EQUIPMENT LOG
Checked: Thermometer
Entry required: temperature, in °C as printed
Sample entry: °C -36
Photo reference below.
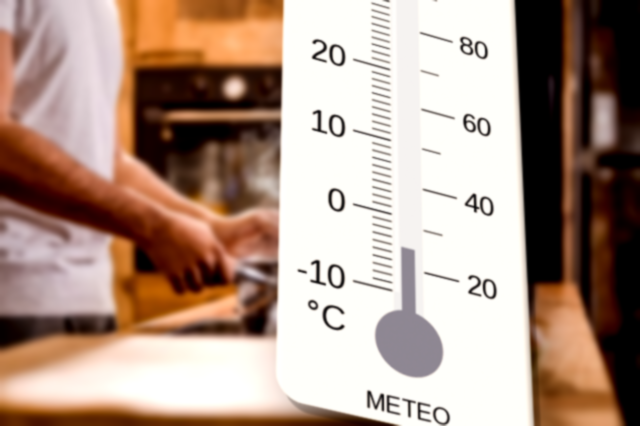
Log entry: °C -4
